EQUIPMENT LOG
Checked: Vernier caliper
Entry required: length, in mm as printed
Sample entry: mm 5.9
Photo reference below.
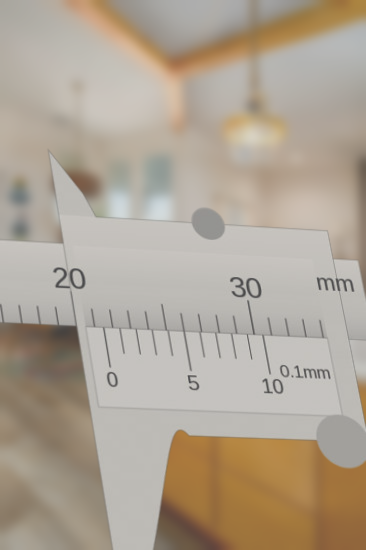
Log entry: mm 21.5
